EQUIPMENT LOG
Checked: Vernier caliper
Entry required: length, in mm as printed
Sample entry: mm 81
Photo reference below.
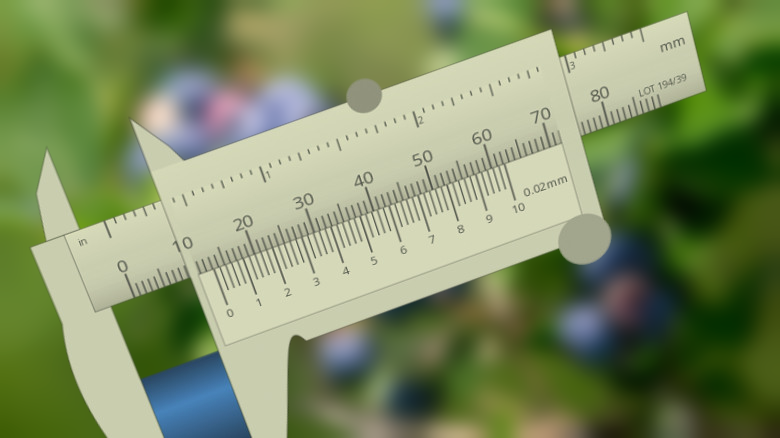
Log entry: mm 13.2
